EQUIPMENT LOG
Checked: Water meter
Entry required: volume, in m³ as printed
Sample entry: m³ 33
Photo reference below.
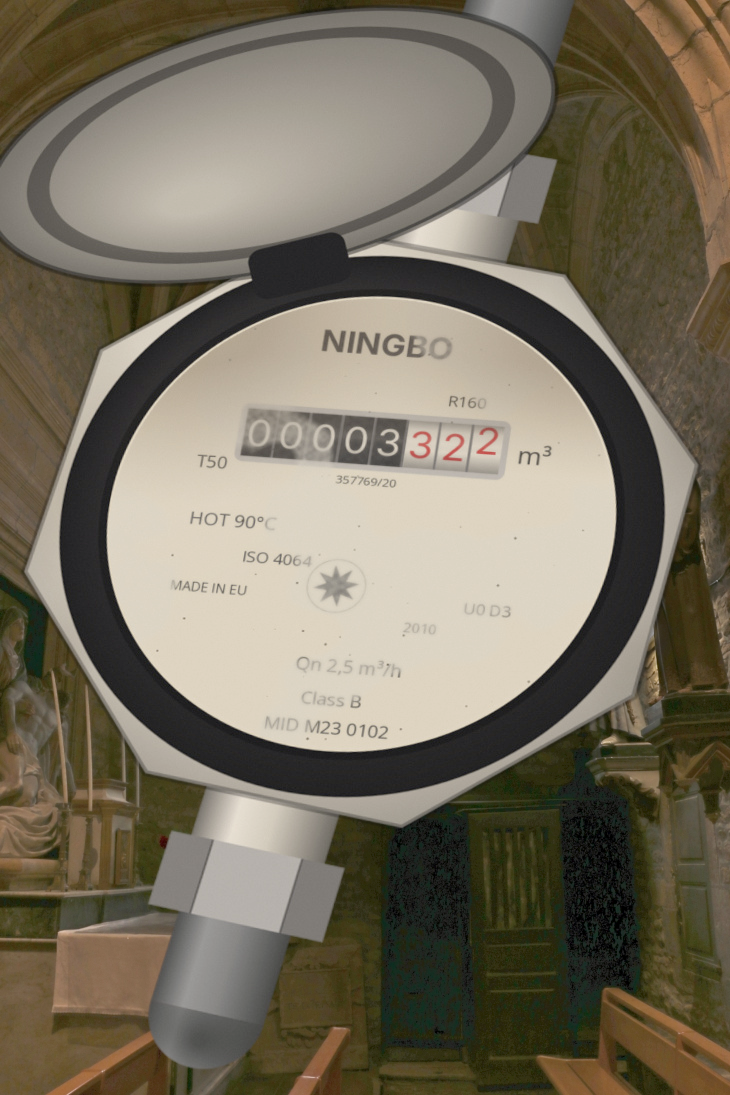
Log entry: m³ 3.322
